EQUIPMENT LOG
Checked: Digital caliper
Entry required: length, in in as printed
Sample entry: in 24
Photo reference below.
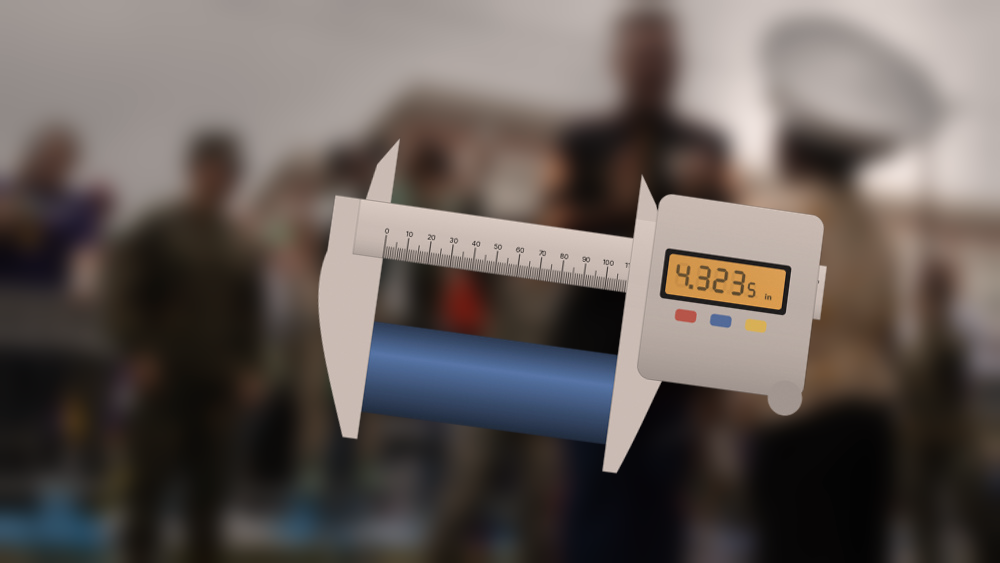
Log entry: in 4.3235
